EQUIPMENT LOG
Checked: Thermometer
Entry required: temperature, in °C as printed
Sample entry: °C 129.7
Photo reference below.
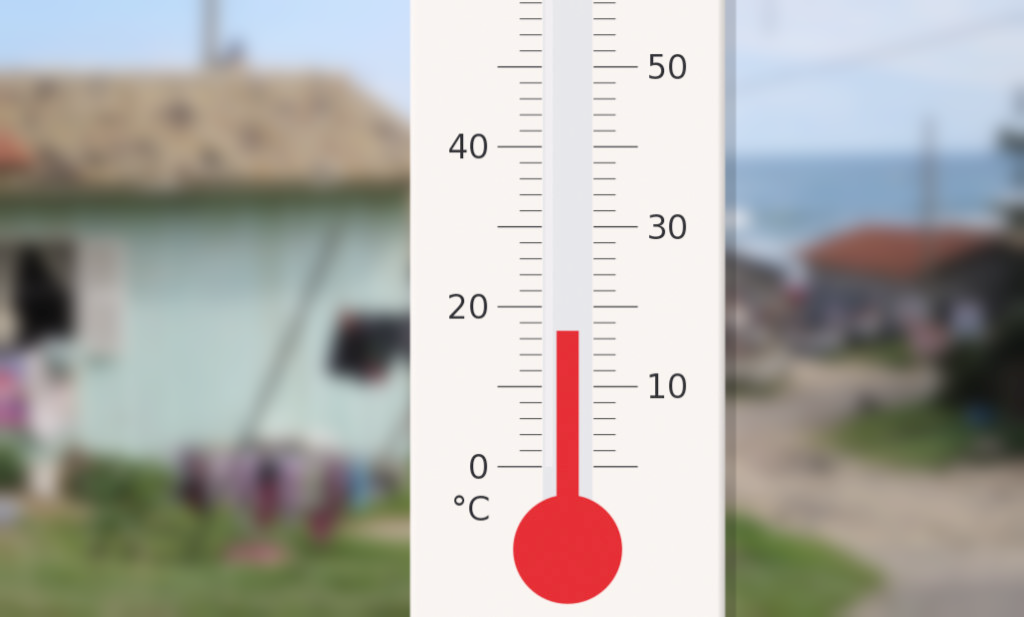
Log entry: °C 17
